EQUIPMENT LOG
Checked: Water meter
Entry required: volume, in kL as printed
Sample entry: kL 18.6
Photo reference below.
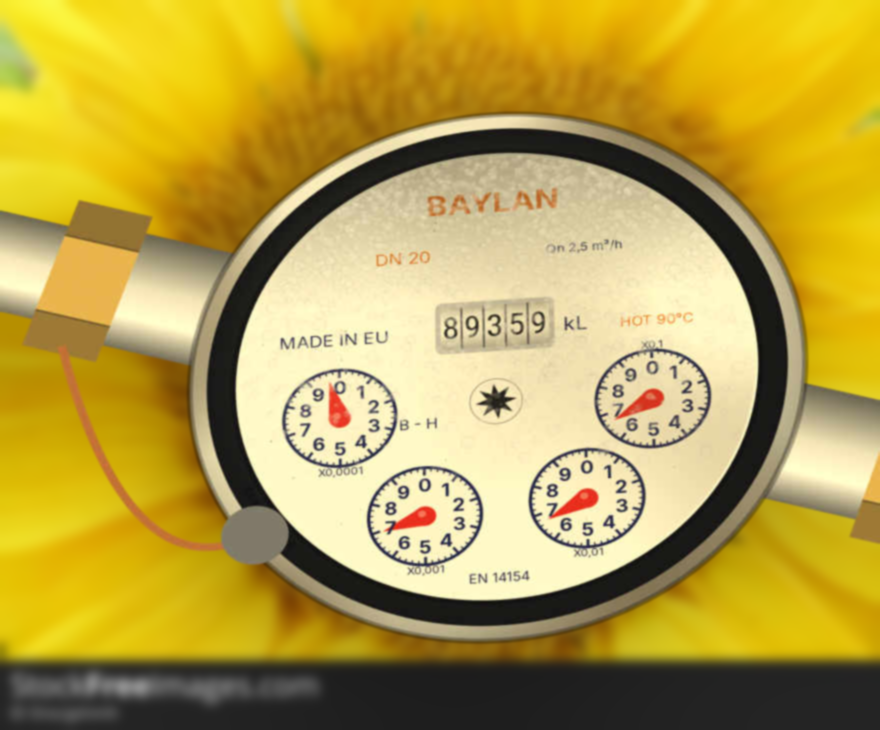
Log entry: kL 89359.6669
